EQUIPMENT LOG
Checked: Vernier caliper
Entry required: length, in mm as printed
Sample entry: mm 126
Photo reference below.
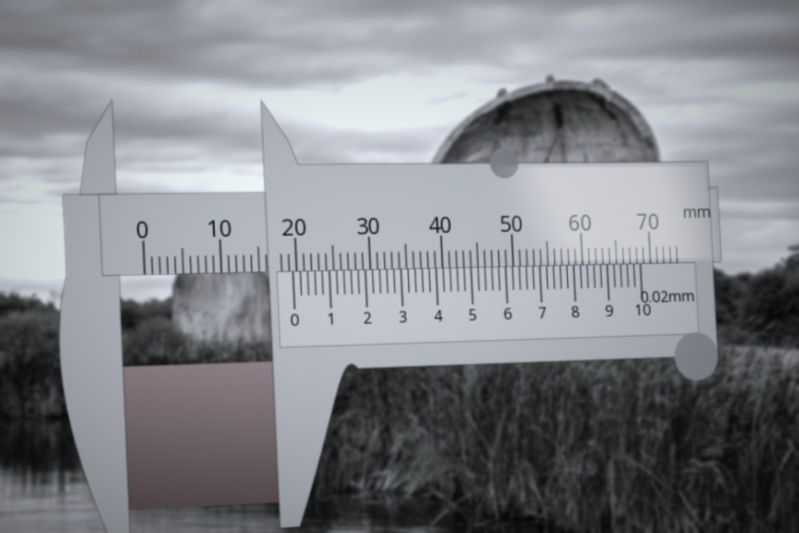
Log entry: mm 19.5
